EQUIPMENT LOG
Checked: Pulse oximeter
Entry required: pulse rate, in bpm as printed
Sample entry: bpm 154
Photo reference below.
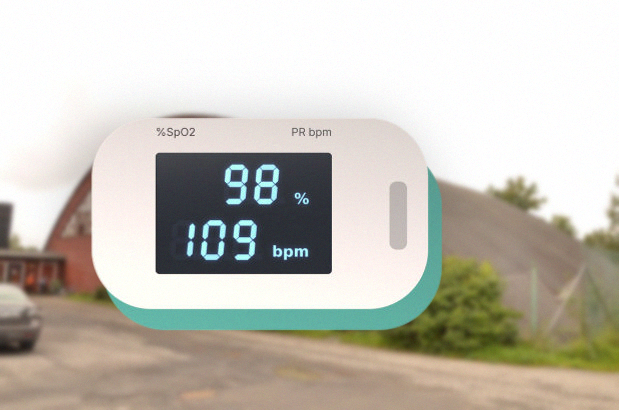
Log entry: bpm 109
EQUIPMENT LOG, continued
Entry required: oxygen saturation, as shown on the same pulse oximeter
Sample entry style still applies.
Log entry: % 98
